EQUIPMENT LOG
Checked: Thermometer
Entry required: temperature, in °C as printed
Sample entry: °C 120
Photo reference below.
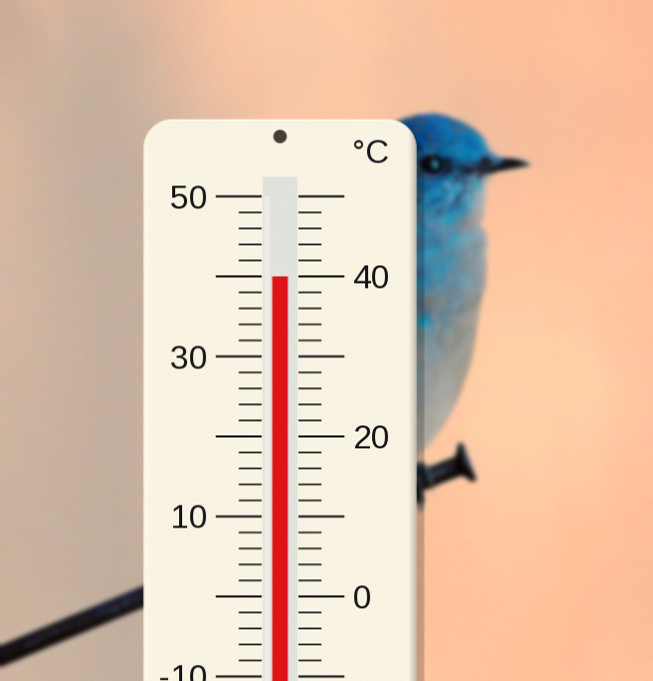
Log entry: °C 40
